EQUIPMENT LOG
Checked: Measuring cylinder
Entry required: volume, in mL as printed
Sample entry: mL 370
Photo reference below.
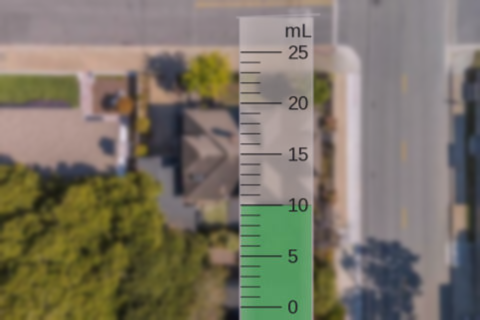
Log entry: mL 10
